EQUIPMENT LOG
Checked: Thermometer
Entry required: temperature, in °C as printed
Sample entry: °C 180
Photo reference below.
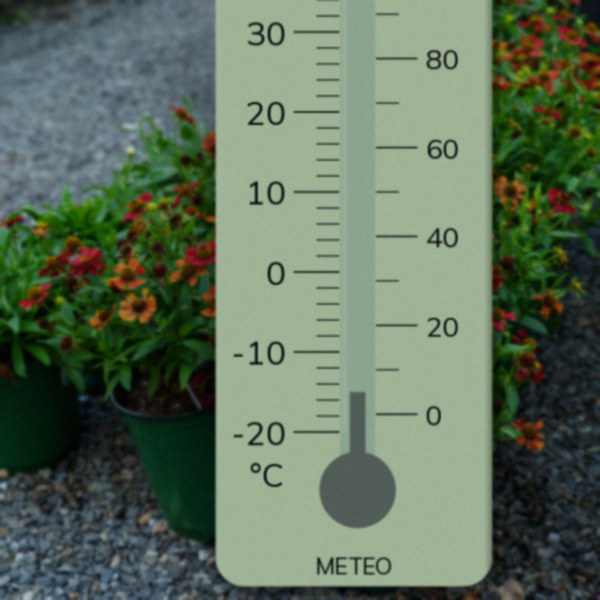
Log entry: °C -15
